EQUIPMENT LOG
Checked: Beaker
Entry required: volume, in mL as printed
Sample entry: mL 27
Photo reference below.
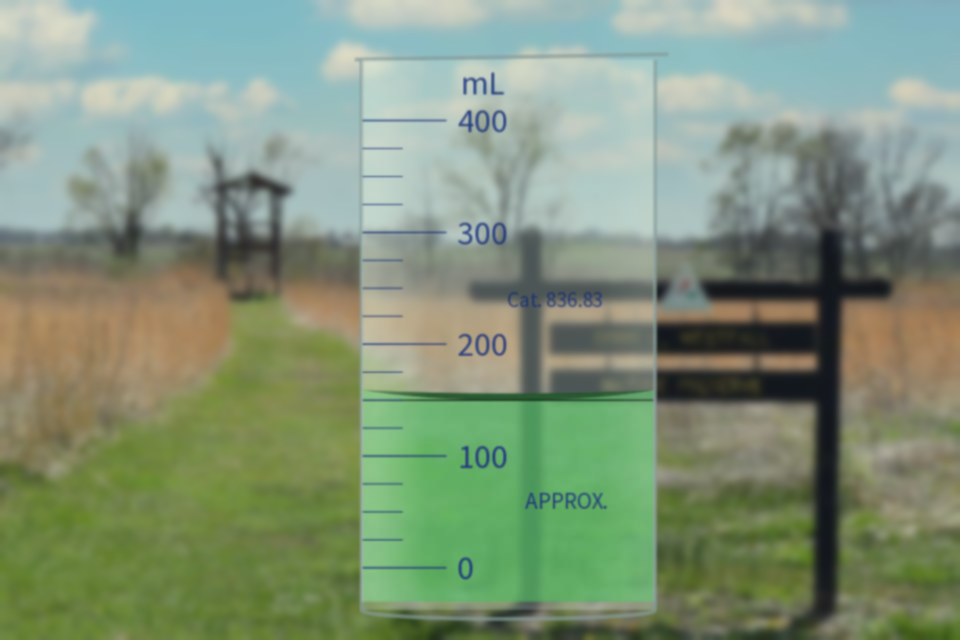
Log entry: mL 150
